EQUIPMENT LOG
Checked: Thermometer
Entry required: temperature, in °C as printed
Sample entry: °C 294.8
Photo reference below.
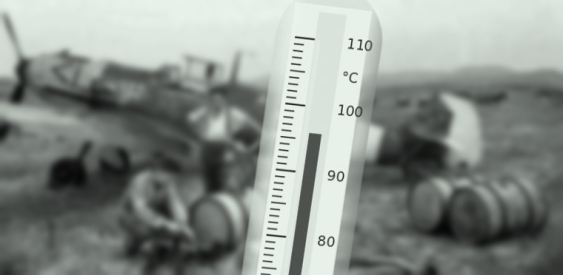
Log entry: °C 96
